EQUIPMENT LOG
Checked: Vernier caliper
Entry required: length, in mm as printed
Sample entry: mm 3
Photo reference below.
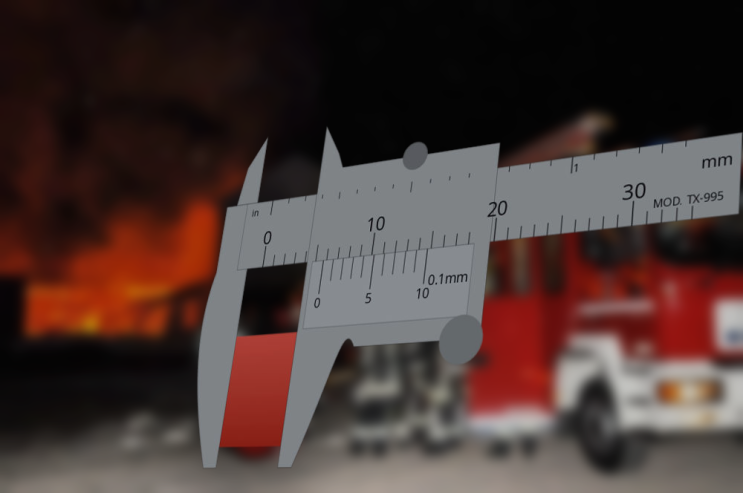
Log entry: mm 5.7
